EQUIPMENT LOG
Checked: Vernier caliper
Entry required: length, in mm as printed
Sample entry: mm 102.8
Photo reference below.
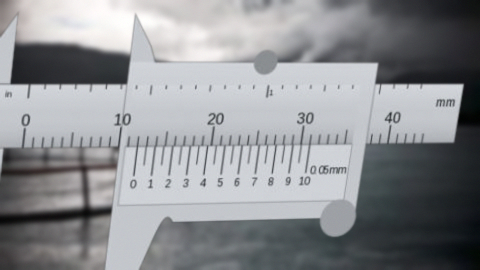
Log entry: mm 12.0
